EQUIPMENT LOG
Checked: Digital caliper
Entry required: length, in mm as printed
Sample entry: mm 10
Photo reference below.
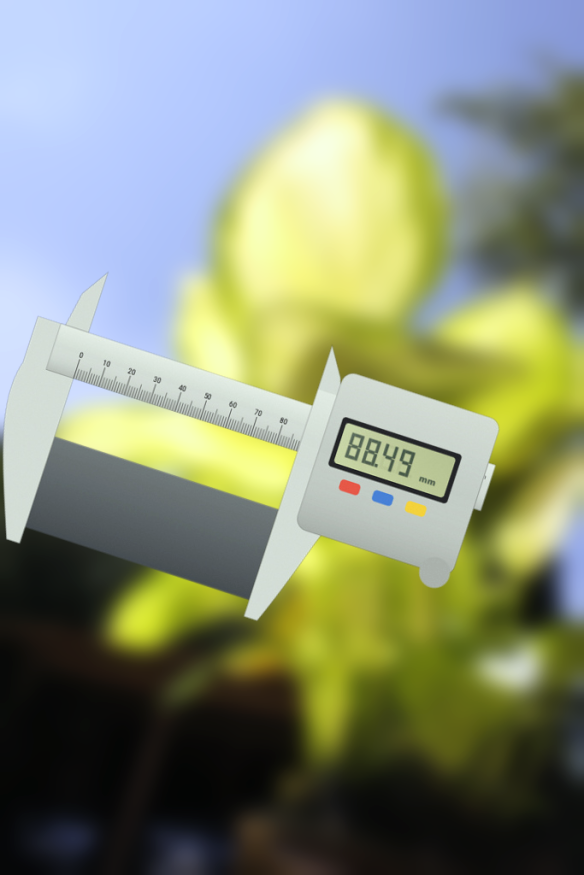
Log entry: mm 88.49
